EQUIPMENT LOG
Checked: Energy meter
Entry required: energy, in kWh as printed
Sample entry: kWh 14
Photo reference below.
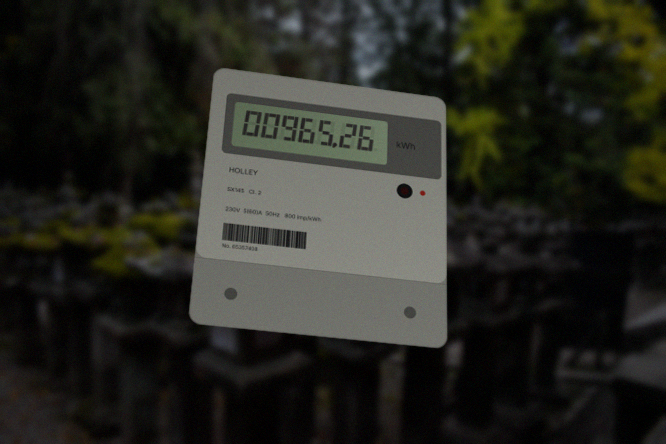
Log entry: kWh 965.26
